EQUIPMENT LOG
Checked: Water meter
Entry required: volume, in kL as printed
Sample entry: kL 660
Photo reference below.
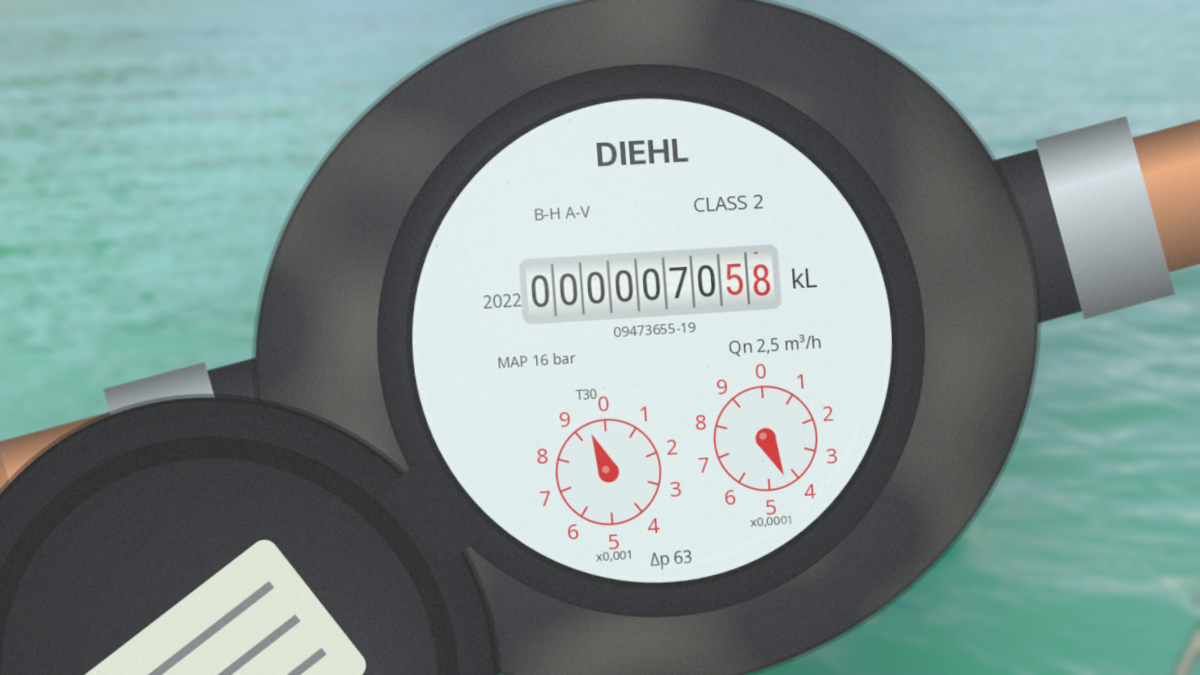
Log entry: kL 70.5794
